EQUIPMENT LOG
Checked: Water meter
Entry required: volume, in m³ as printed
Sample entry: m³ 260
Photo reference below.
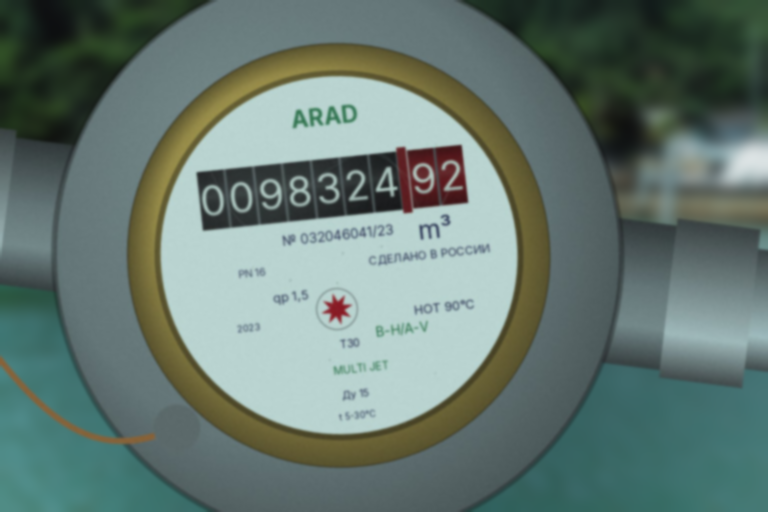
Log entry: m³ 98324.92
